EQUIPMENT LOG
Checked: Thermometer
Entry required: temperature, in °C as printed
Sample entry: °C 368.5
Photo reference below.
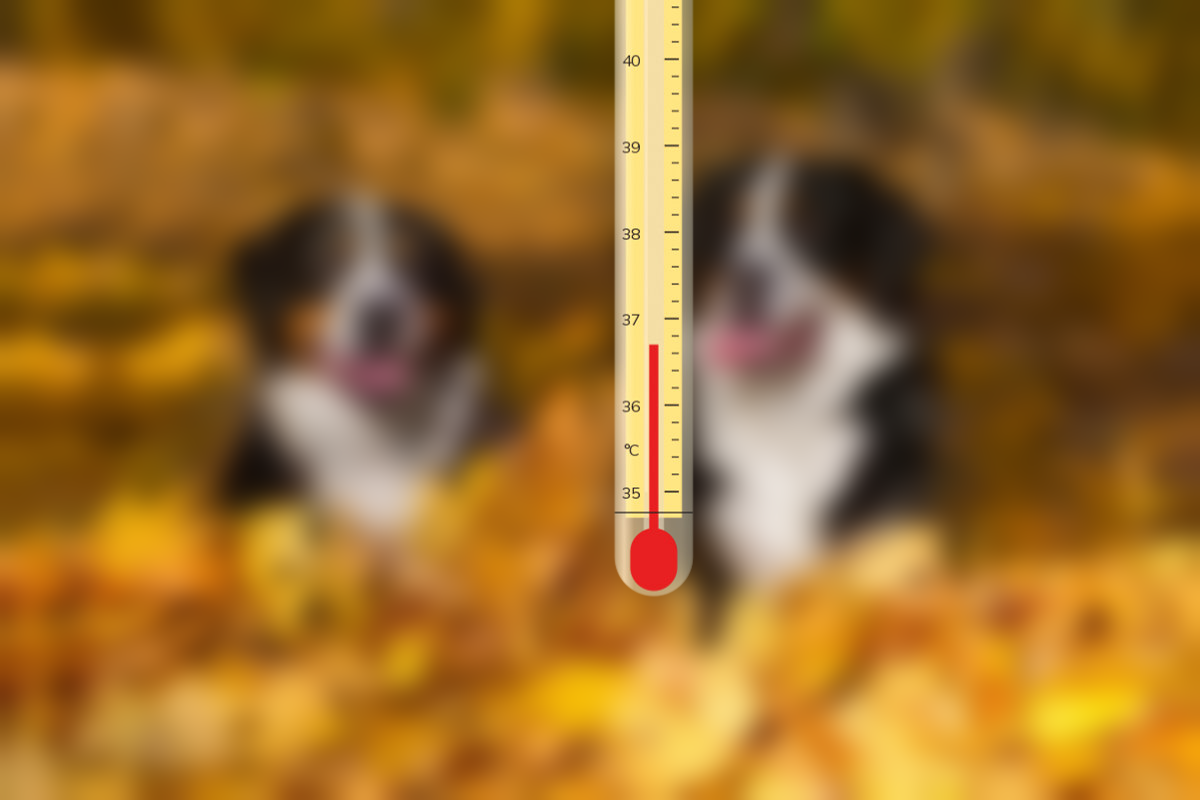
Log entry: °C 36.7
